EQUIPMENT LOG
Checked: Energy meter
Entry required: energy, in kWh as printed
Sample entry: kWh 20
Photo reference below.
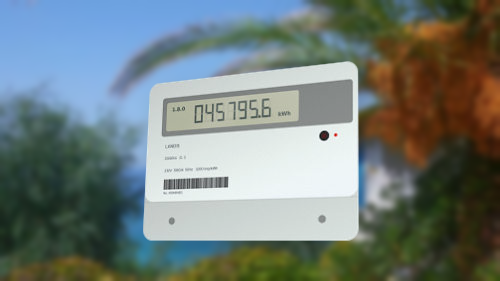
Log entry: kWh 45795.6
